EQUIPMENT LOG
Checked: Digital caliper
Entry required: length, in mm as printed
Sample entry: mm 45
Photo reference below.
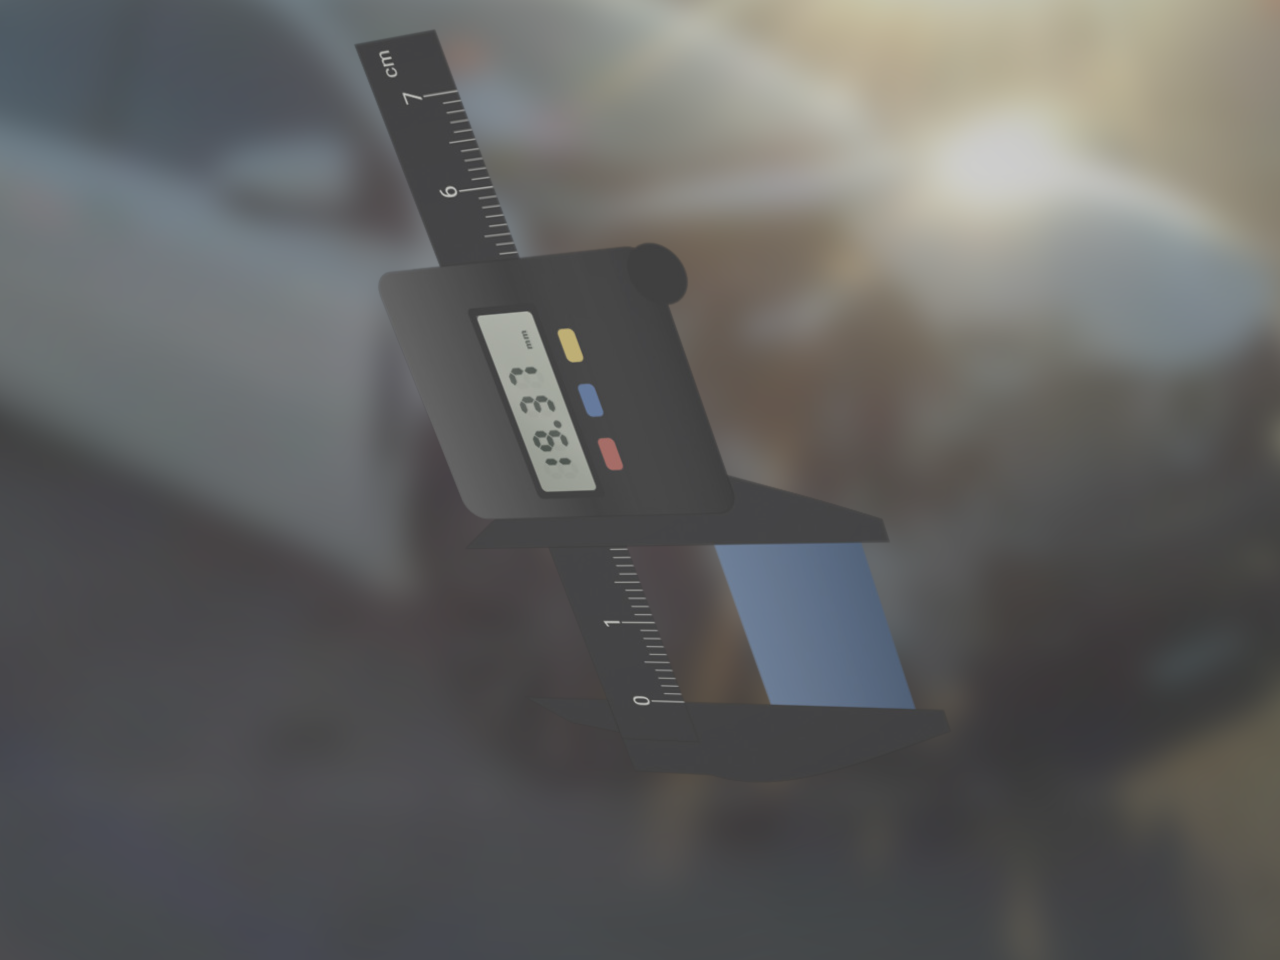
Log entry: mm 19.37
